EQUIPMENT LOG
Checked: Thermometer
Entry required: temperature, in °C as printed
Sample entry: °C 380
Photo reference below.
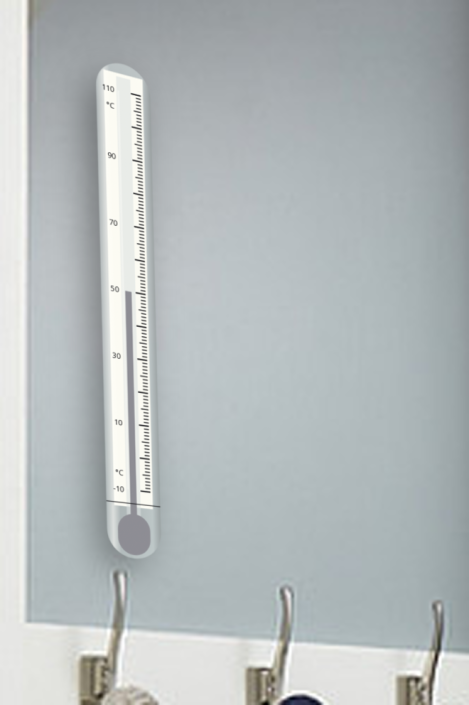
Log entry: °C 50
